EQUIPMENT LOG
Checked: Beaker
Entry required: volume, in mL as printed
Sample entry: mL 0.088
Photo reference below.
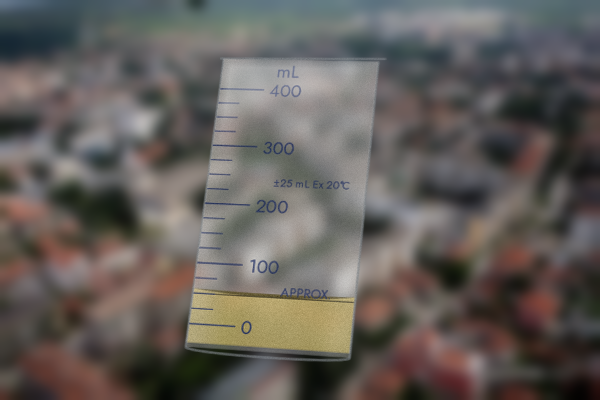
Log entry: mL 50
